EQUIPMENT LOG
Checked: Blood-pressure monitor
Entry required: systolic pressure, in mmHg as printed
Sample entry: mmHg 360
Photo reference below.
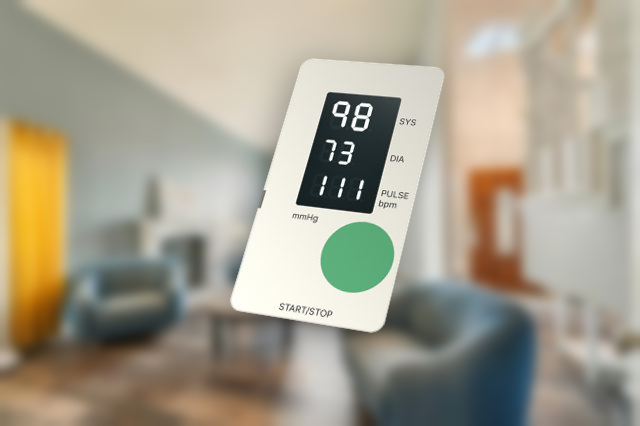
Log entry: mmHg 98
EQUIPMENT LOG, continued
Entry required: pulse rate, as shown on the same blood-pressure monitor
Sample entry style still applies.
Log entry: bpm 111
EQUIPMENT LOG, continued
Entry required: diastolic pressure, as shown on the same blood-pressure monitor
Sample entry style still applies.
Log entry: mmHg 73
